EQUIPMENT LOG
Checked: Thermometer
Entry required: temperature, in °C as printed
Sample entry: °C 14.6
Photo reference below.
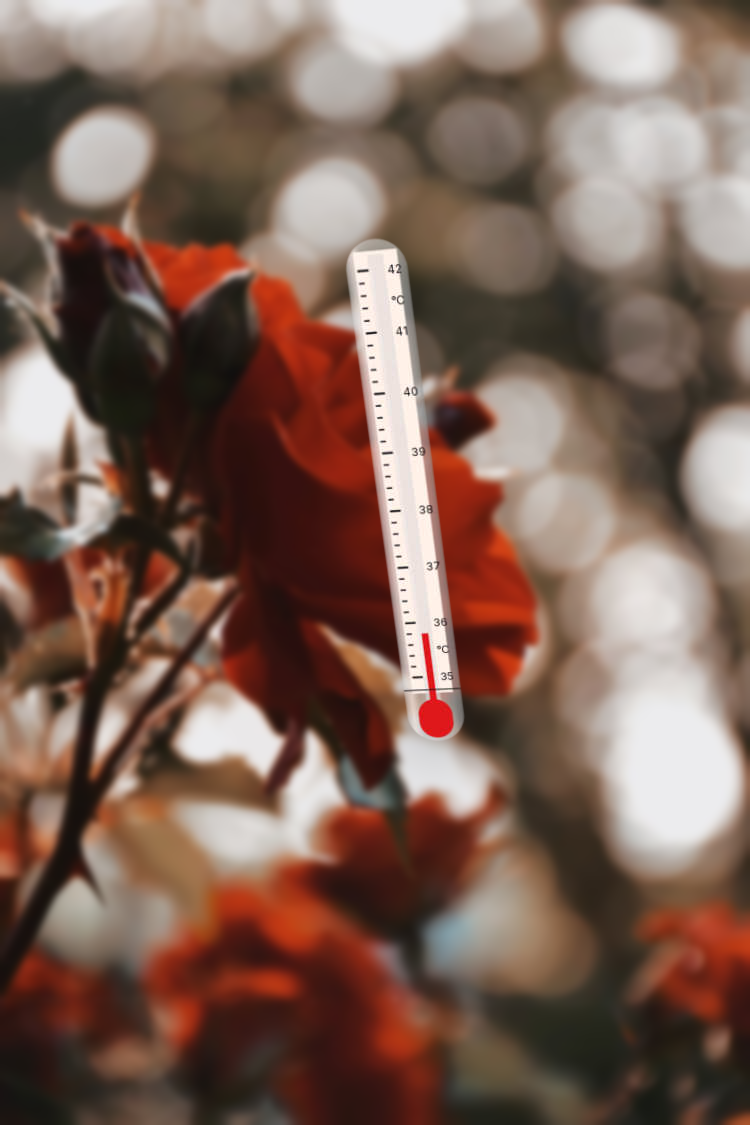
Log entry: °C 35.8
